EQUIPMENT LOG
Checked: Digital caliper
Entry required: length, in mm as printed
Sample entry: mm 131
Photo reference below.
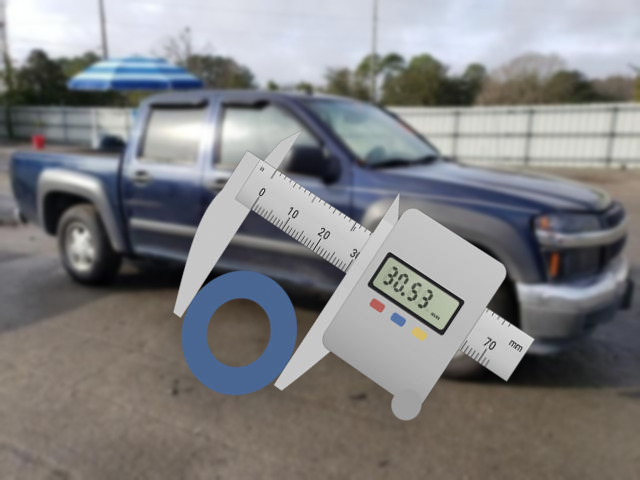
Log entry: mm 30.53
